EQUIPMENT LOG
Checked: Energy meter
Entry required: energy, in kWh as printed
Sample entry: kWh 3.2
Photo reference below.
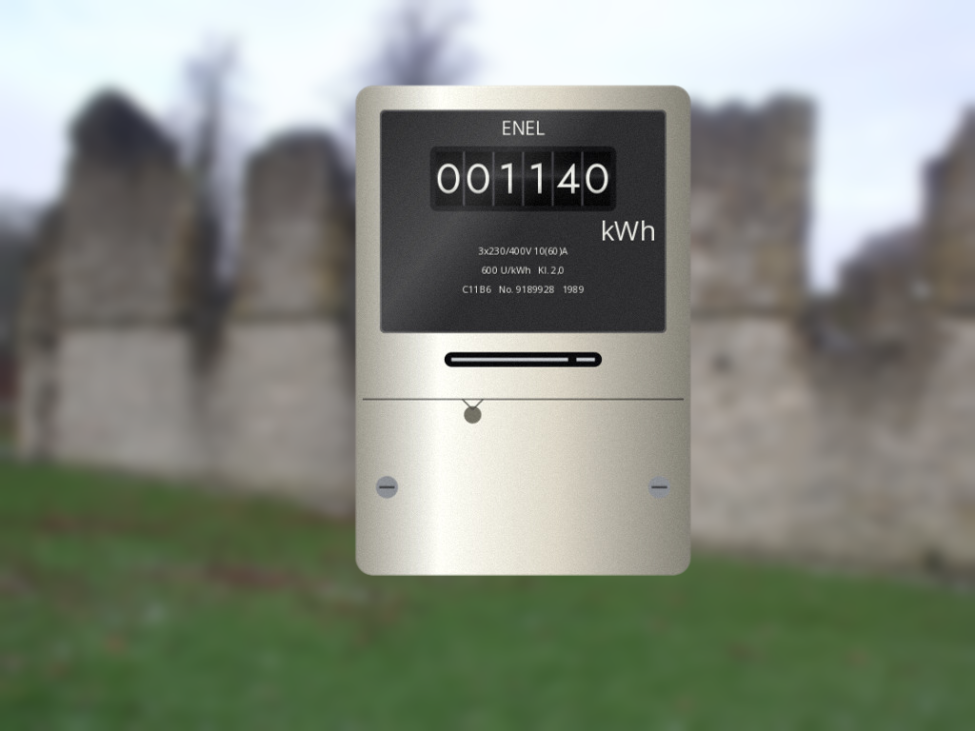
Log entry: kWh 1140
